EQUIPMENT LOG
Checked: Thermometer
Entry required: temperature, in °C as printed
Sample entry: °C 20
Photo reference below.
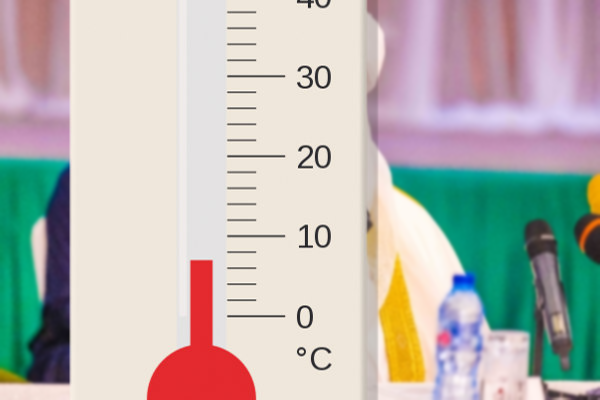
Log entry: °C 7
